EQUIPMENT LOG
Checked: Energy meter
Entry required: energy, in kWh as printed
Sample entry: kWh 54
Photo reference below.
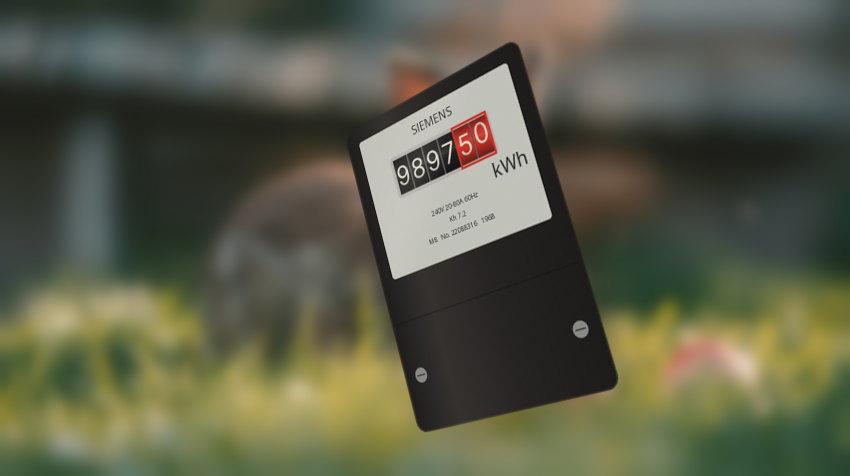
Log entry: kWh 9897.50
